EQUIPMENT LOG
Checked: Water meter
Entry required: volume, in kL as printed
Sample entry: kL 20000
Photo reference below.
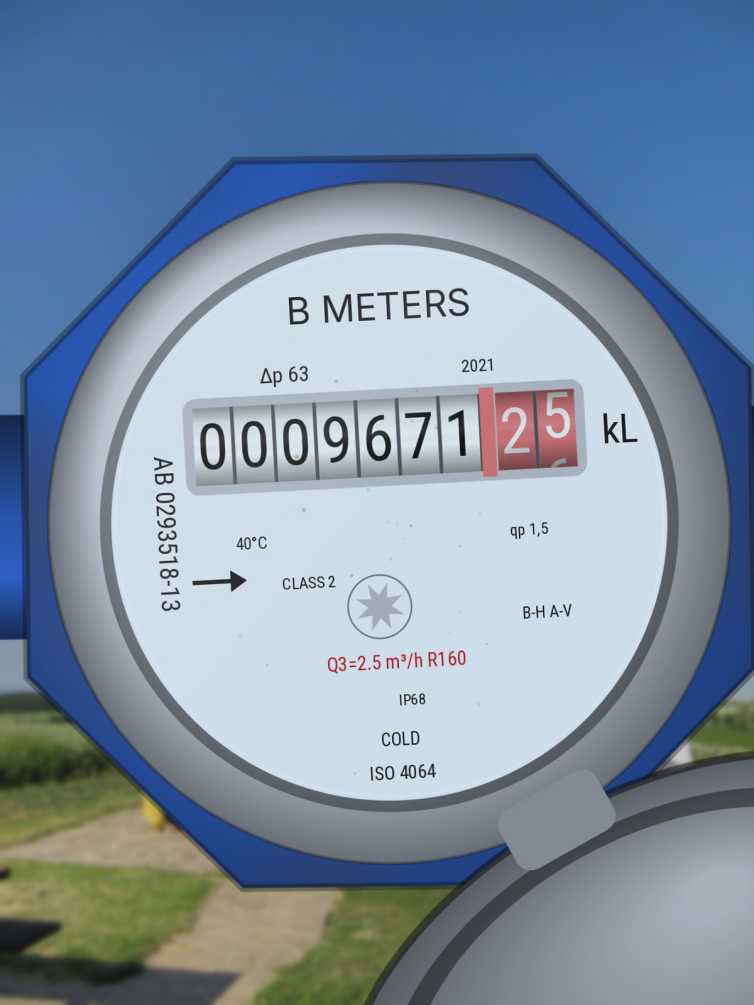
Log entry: kL 9671.25
